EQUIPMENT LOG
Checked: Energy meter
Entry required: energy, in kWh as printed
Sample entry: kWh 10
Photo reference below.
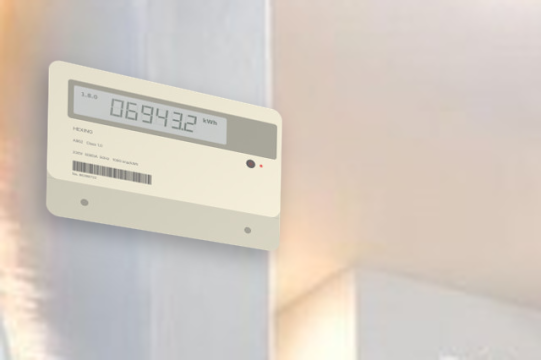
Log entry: kWh 6943.2
